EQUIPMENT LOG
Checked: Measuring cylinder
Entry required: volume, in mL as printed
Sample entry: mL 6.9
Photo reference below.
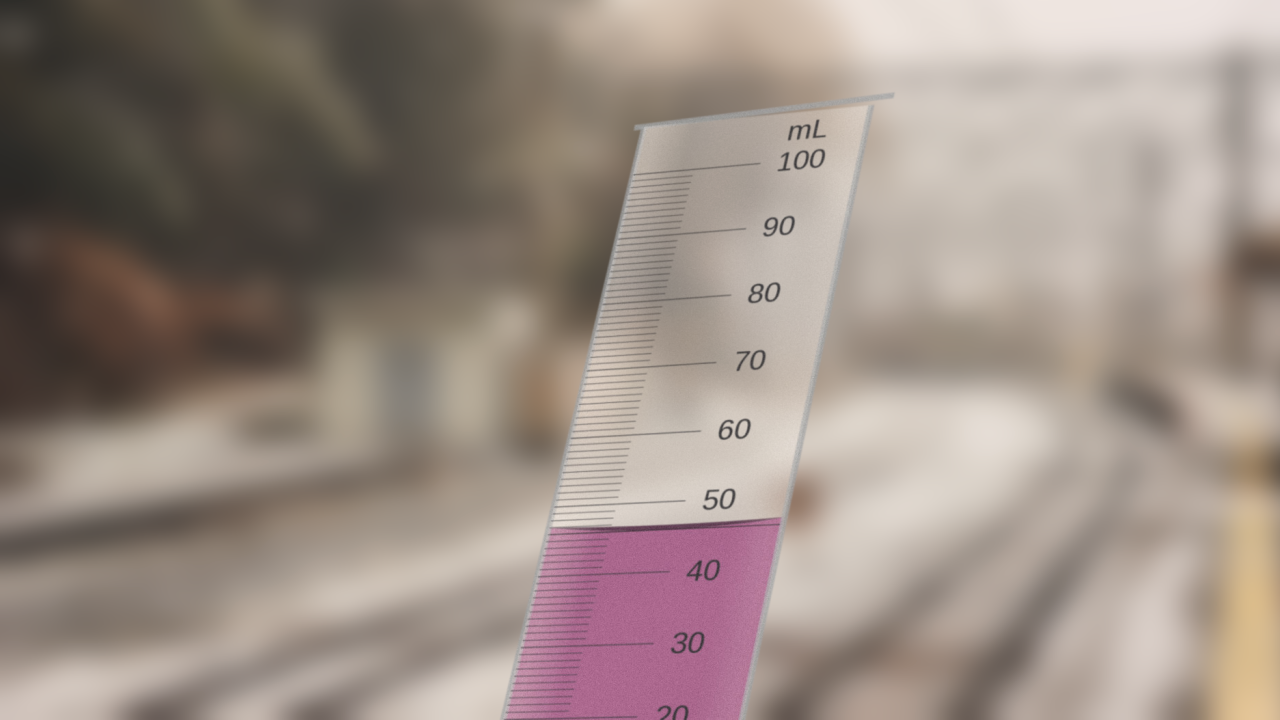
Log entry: mL 46
